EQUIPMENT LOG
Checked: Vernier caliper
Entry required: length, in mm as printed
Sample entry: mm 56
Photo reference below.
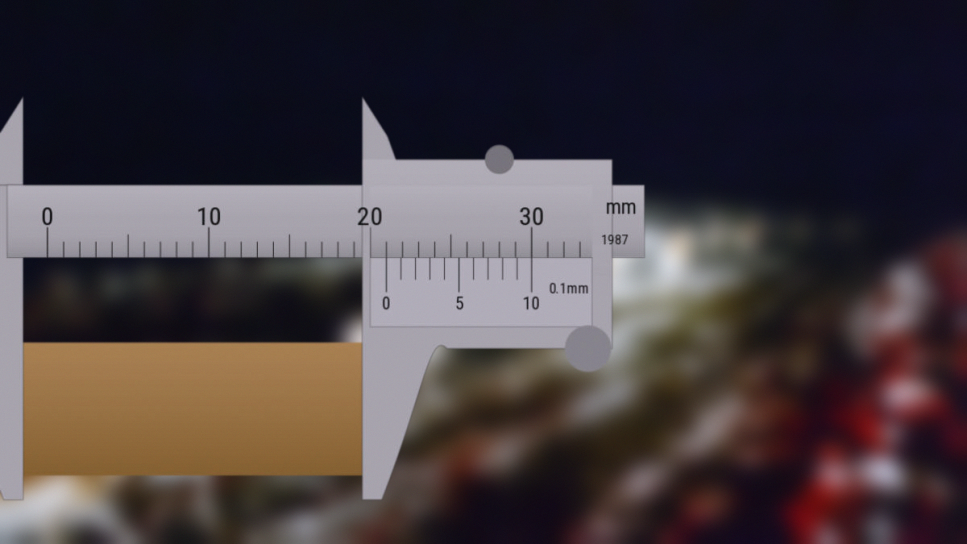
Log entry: mm 21.0
